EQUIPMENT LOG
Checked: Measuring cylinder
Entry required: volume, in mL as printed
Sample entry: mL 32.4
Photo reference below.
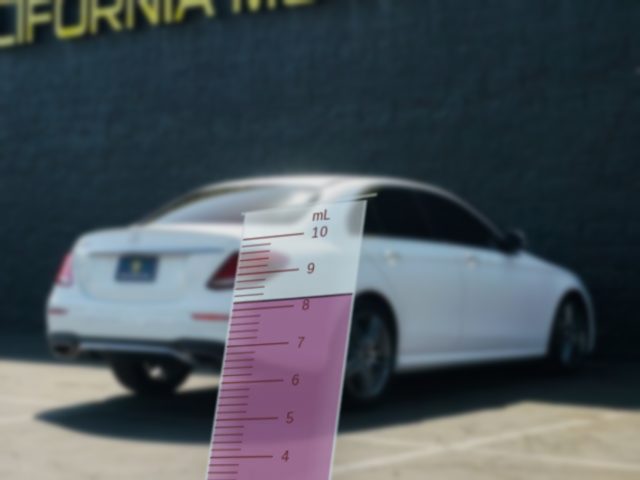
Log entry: mL 8.2
